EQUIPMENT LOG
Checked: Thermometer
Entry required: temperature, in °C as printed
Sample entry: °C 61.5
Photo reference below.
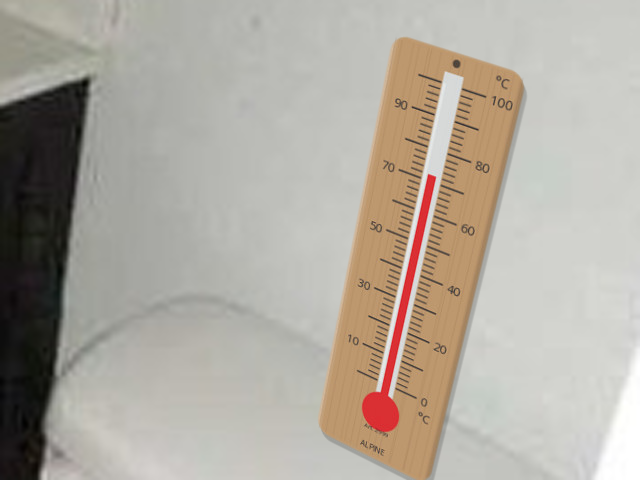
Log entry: °C 72
